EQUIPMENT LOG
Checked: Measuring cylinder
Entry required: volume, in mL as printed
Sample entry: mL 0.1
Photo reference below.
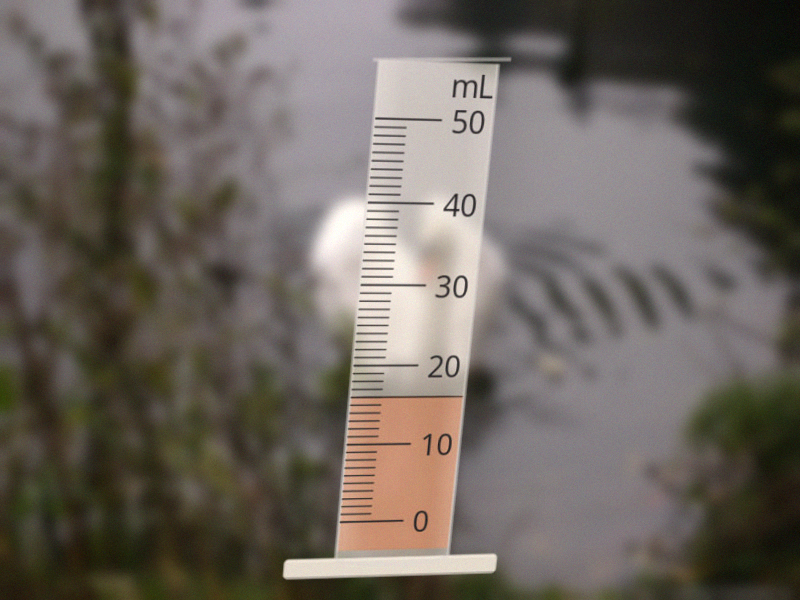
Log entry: mL 16
